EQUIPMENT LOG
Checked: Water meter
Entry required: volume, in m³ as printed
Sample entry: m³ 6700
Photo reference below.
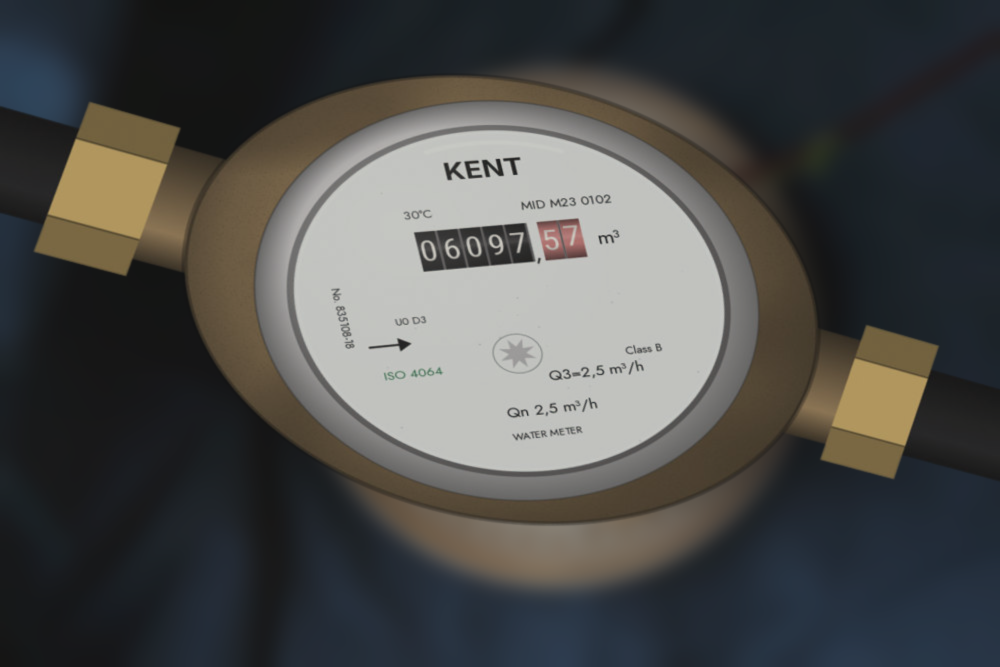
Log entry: m³ 6097.57
